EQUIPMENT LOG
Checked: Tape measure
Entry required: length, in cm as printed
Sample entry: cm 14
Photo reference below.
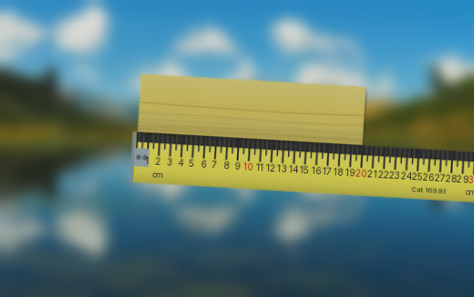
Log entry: cm 20
